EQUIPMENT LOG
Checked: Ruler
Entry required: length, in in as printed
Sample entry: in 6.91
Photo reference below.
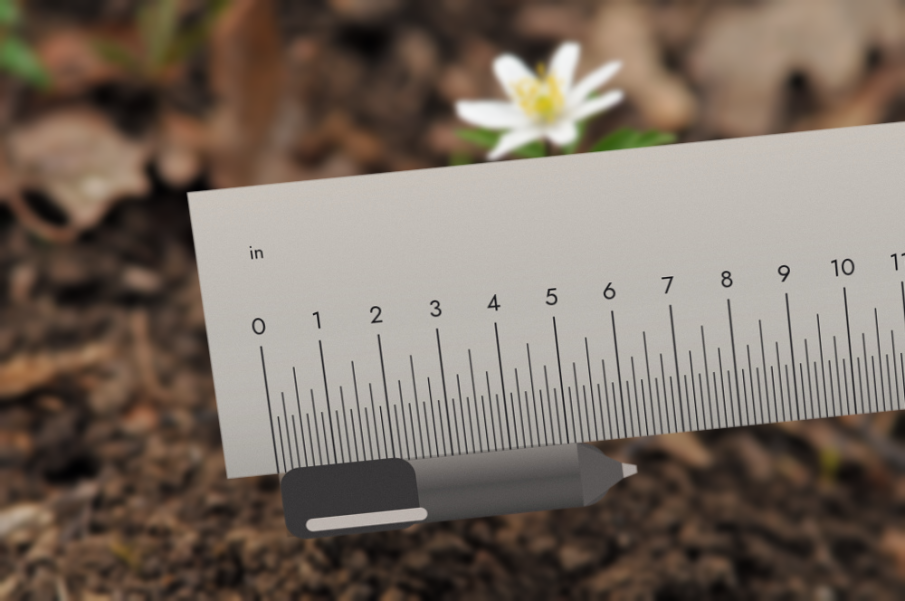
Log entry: in 6.125
